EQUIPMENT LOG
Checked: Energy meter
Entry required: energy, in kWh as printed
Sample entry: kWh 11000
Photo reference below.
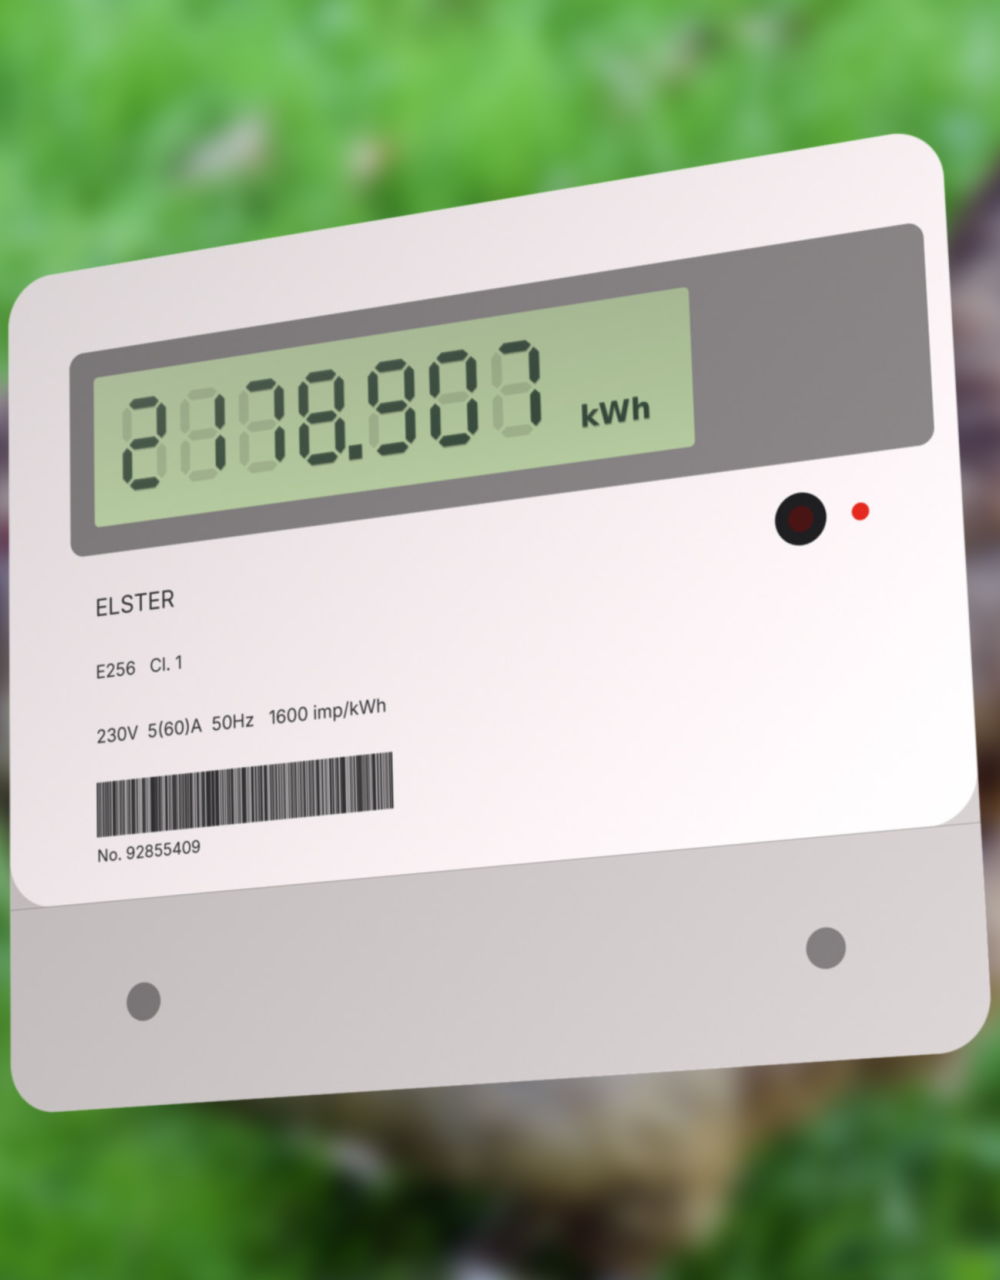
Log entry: kWh 2178.907
